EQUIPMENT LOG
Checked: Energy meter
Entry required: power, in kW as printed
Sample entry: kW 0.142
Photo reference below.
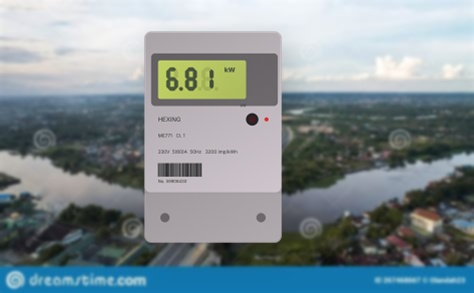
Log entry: kW 6.81
